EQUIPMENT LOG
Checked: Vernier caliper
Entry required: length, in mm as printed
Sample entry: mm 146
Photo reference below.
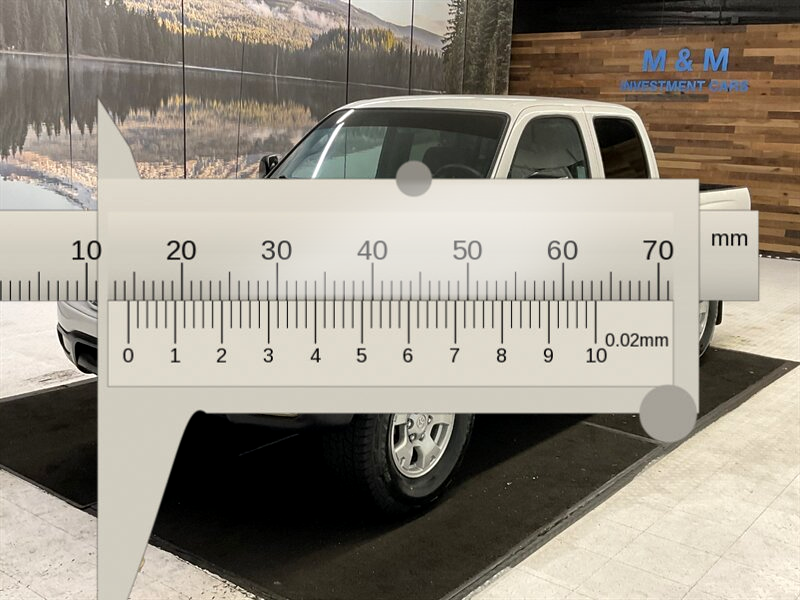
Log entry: mm 14.4
